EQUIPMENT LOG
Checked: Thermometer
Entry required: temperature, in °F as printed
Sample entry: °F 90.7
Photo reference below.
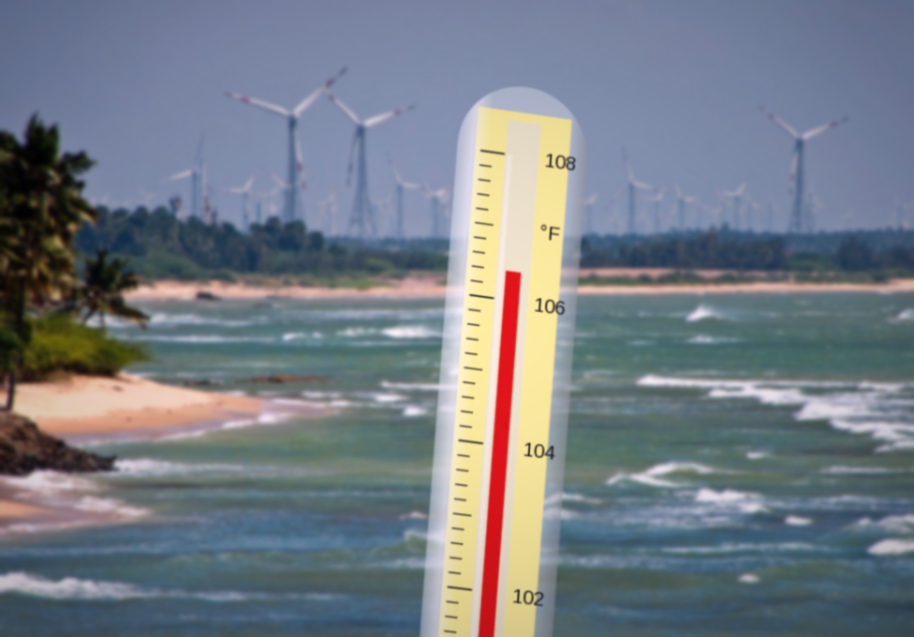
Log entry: °F 106.4
